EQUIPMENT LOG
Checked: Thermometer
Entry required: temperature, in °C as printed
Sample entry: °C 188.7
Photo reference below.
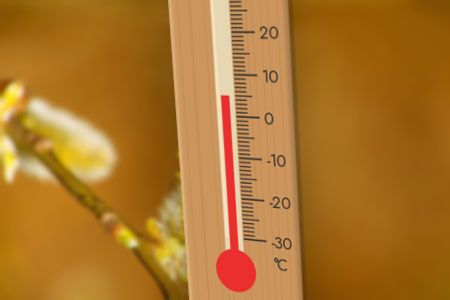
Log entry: °C 5
